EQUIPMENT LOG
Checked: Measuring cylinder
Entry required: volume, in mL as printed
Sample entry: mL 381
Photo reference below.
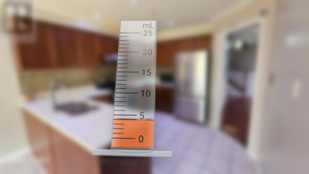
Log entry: mL 4
